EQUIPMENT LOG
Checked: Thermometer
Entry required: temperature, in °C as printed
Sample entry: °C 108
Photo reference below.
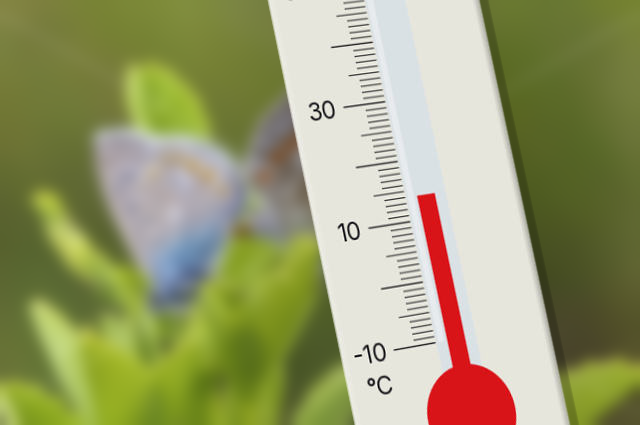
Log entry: °C 14
